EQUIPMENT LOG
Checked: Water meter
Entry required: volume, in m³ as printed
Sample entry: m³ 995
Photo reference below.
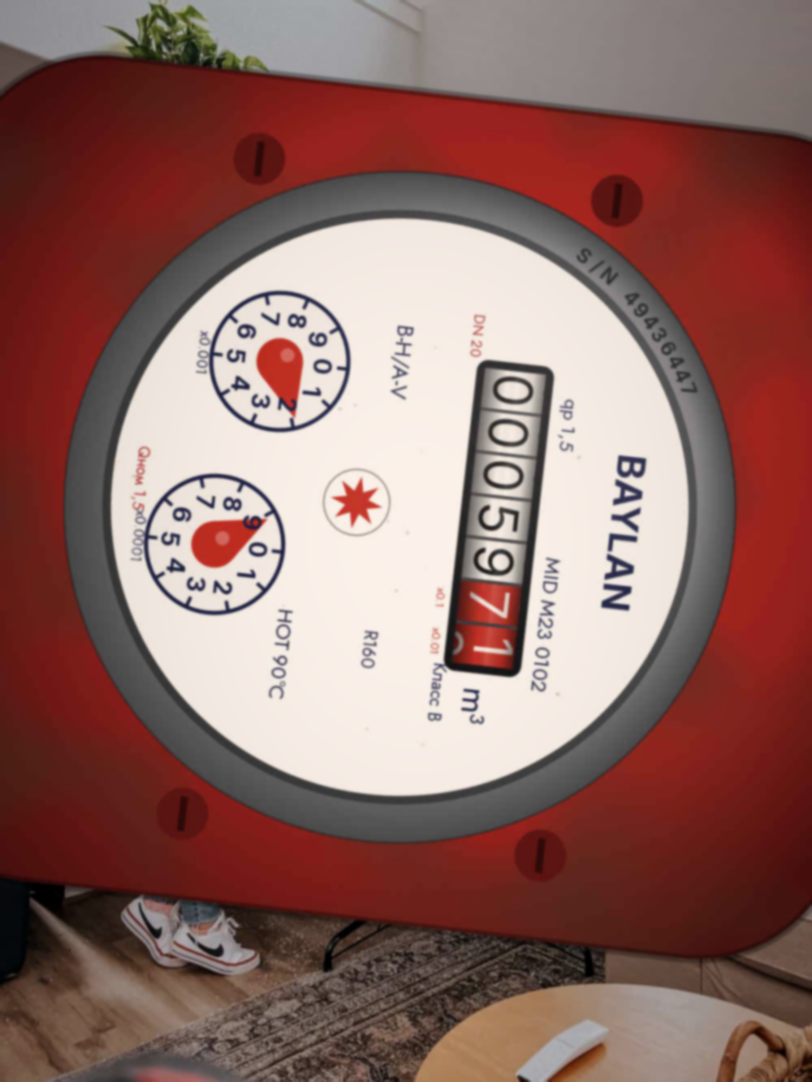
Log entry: m³ 59.7119
